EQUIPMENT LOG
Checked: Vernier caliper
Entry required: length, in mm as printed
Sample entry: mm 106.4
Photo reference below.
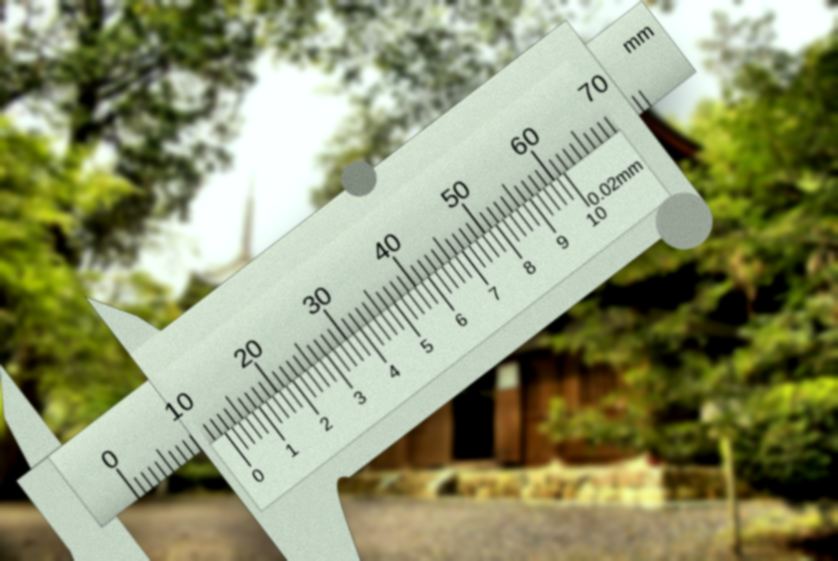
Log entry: mm 12.4
